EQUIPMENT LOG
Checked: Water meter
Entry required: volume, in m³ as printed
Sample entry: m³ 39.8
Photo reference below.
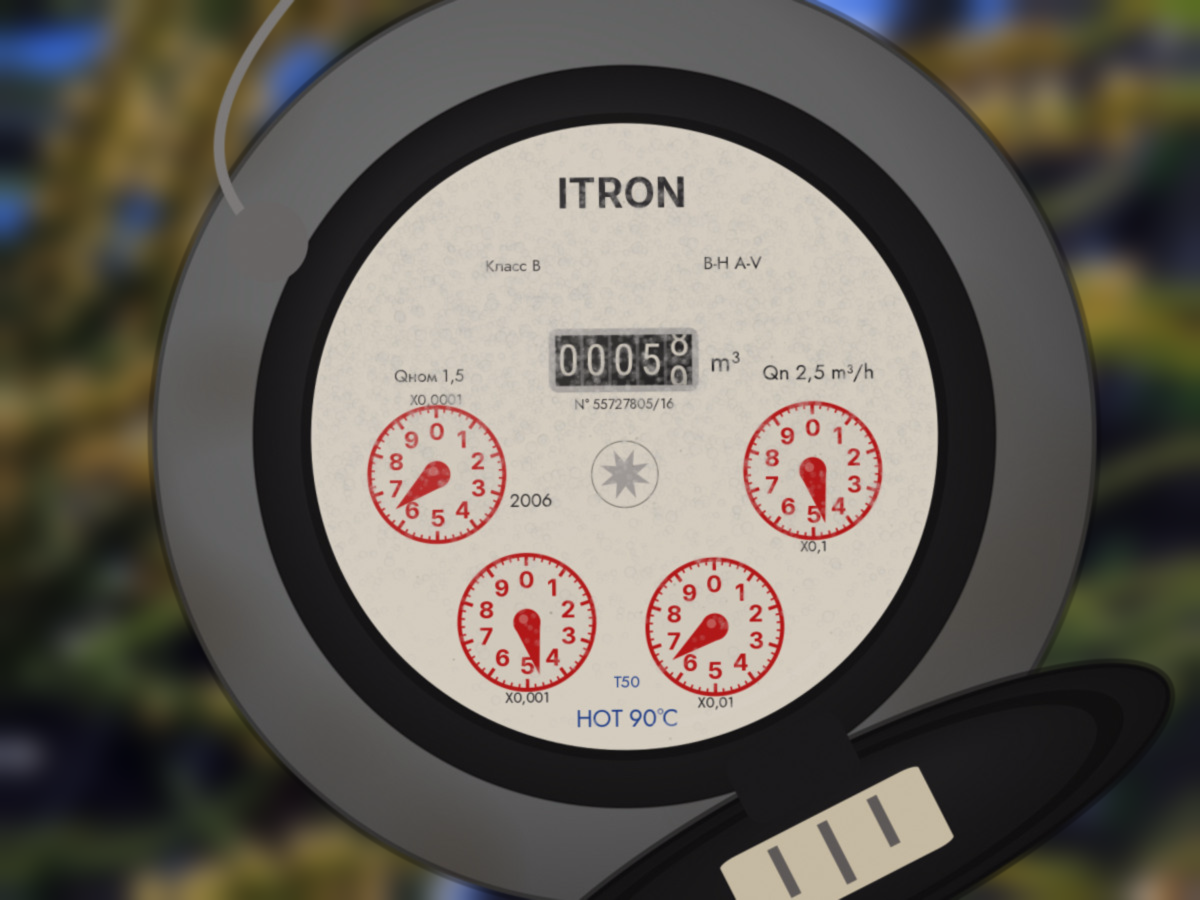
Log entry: m³ 58.4646
